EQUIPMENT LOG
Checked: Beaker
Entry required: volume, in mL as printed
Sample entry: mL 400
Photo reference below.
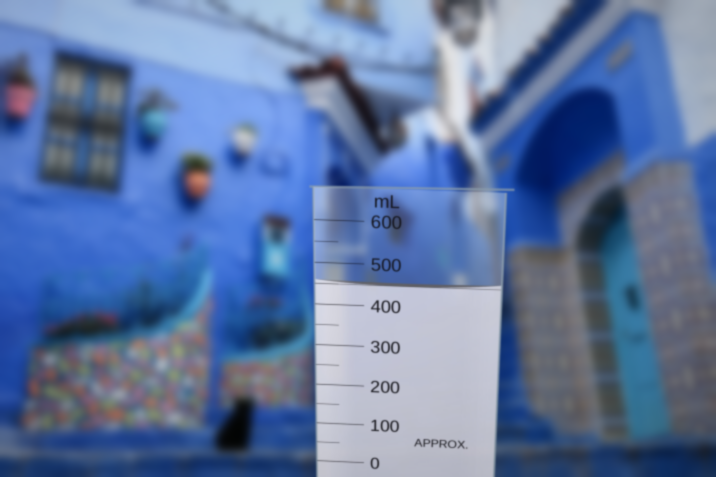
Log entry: mL 450
